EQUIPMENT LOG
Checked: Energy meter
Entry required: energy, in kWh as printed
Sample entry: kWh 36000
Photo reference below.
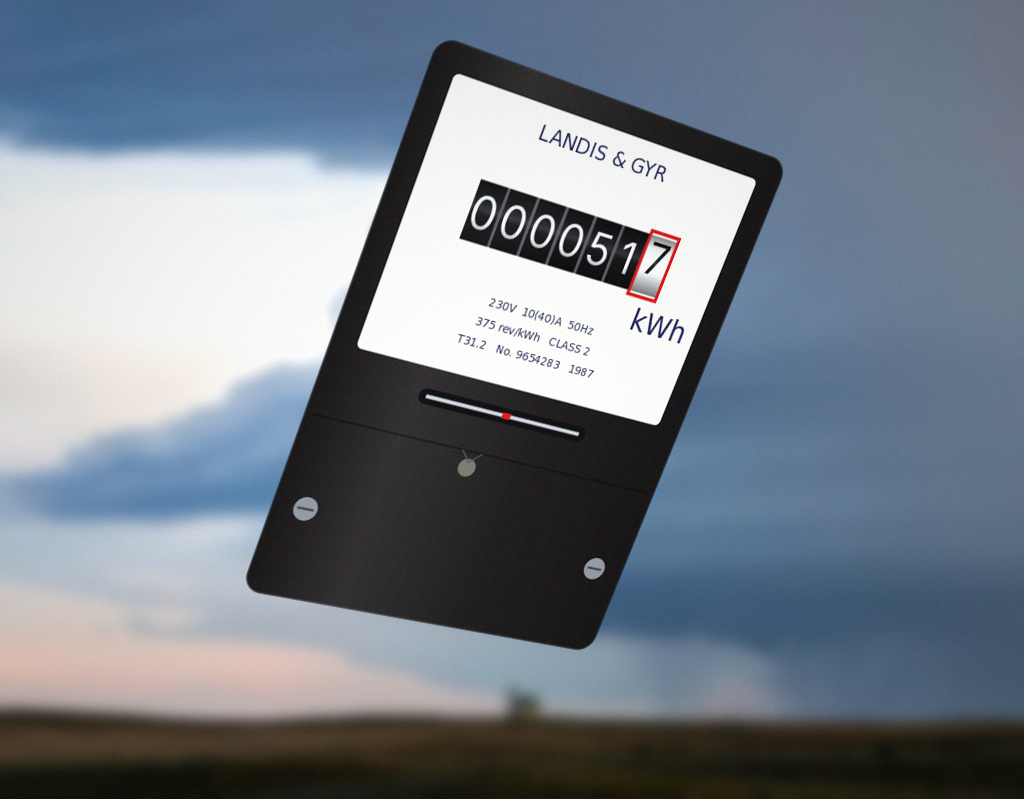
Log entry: kWh 51.7
